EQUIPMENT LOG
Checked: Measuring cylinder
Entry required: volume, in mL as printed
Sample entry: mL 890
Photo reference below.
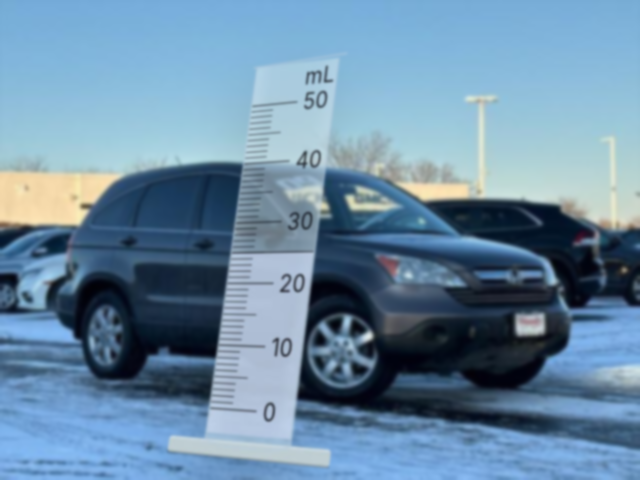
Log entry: mL 25
